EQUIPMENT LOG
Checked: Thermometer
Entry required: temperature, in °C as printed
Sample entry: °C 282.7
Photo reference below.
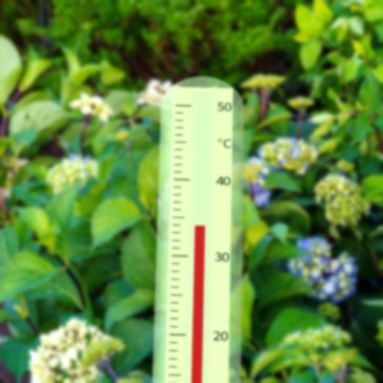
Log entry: °C 34
